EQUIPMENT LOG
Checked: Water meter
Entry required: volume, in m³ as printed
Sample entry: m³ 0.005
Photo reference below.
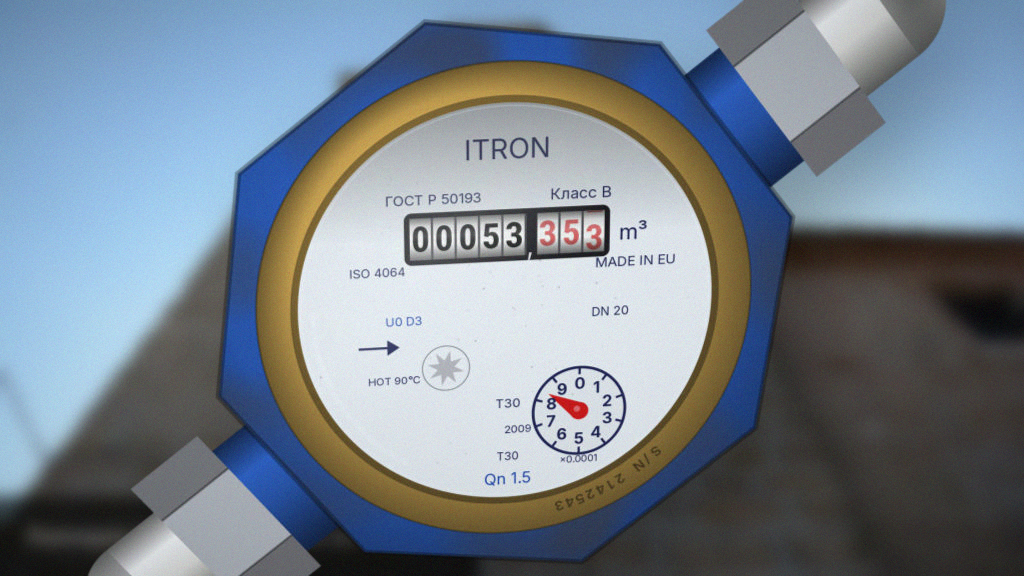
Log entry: m³ 53.3528
